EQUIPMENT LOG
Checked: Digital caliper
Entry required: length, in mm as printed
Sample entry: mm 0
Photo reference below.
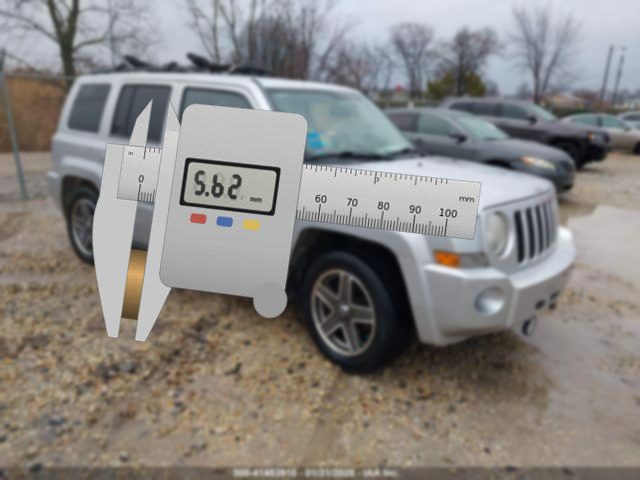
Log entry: mm 5.62
